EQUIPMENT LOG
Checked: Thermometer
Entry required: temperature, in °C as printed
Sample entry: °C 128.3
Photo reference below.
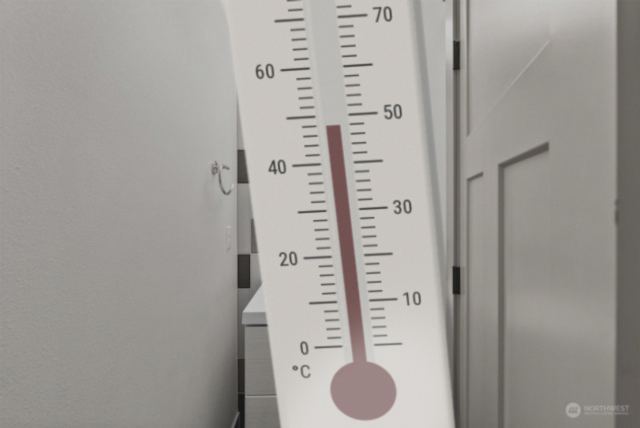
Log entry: °C 48
